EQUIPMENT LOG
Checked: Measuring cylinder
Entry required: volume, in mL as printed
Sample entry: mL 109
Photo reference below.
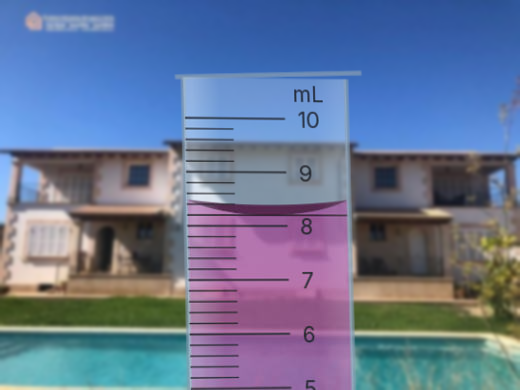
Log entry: mL 8.2
